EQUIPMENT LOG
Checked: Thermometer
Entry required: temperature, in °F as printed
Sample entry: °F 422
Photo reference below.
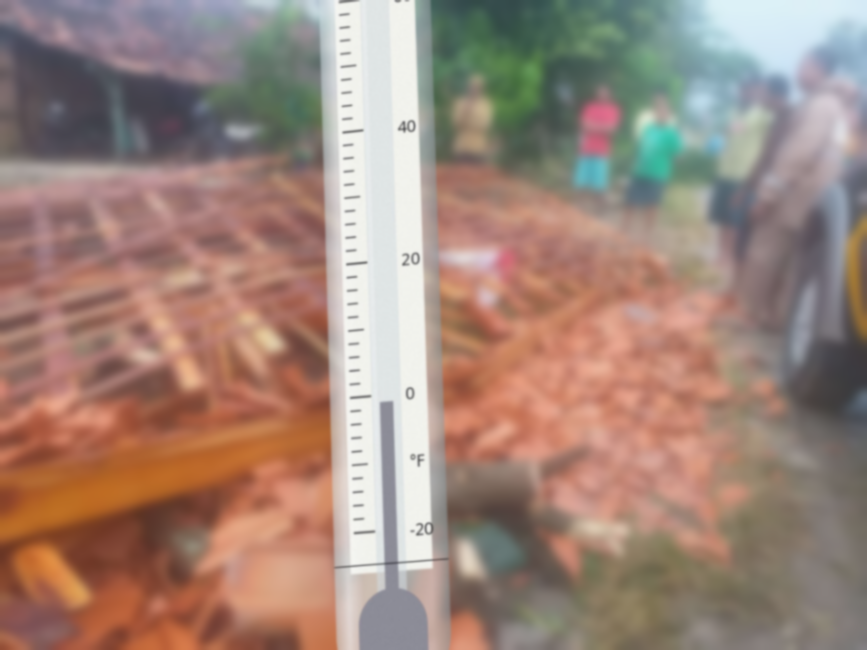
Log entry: °F -1
